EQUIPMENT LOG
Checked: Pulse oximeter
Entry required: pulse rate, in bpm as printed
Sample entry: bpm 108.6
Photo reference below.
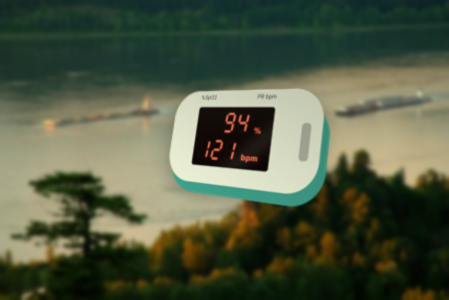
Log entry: bpm 121
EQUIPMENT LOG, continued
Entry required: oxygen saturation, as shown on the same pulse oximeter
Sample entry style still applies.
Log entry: % 94
